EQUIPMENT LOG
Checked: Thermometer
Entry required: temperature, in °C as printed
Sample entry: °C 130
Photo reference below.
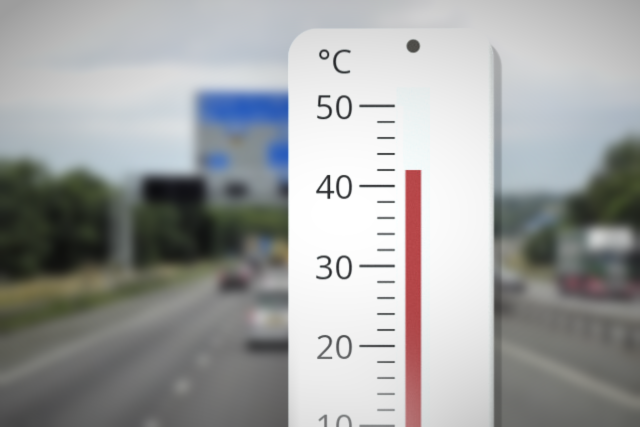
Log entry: °C 42
